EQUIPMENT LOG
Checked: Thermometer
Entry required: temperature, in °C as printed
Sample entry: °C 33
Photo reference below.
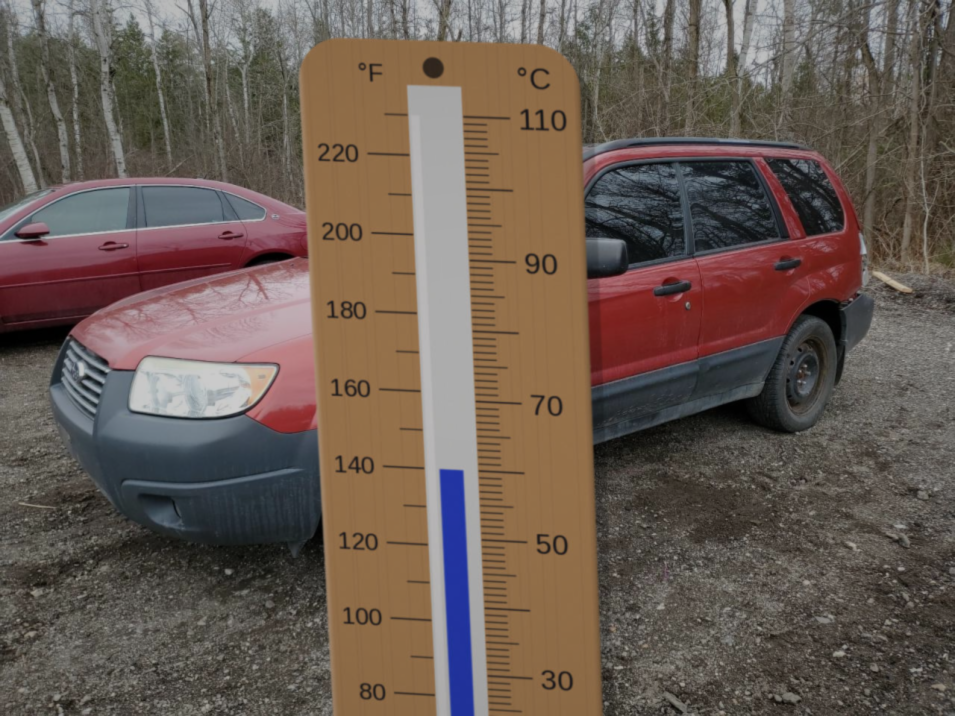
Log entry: °C 60
